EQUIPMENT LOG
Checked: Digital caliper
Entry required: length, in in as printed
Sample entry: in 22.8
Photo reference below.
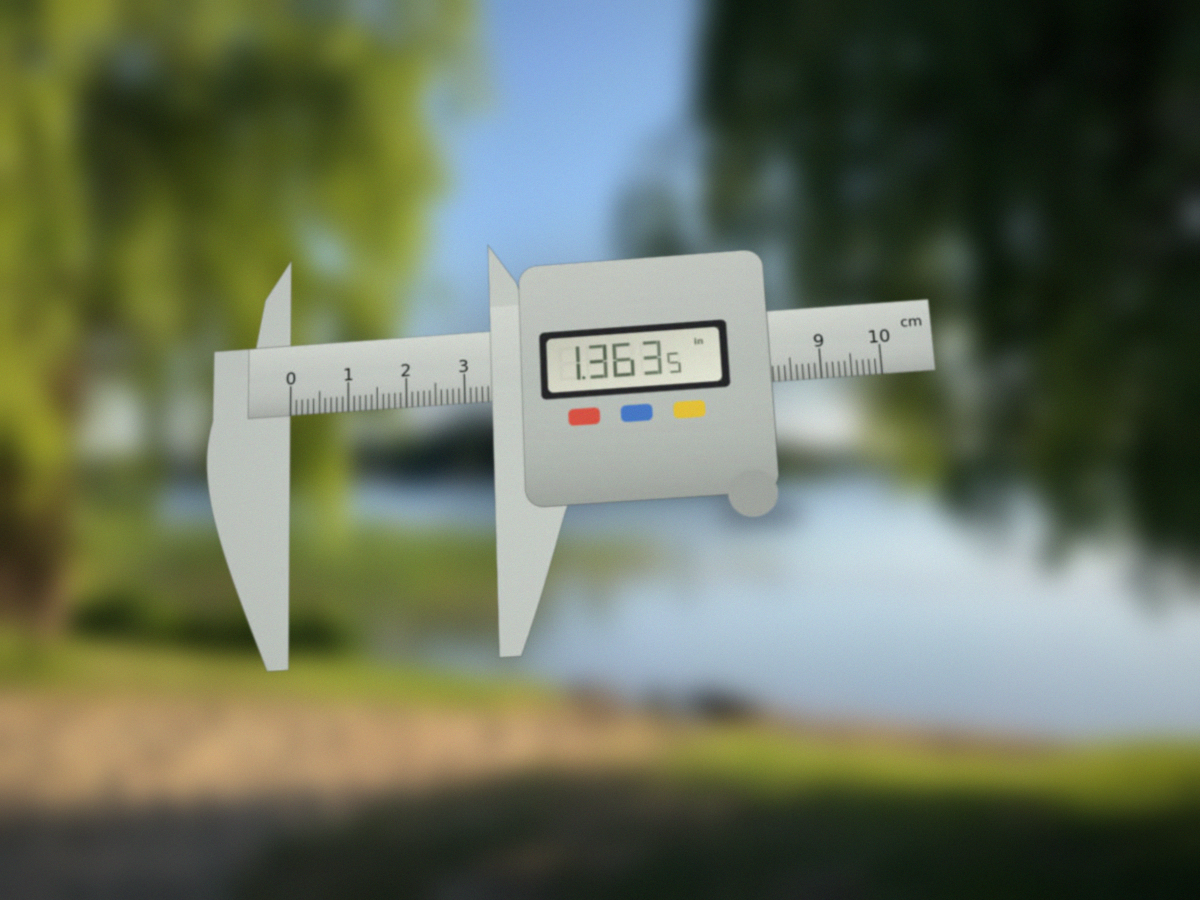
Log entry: in 1.3635
